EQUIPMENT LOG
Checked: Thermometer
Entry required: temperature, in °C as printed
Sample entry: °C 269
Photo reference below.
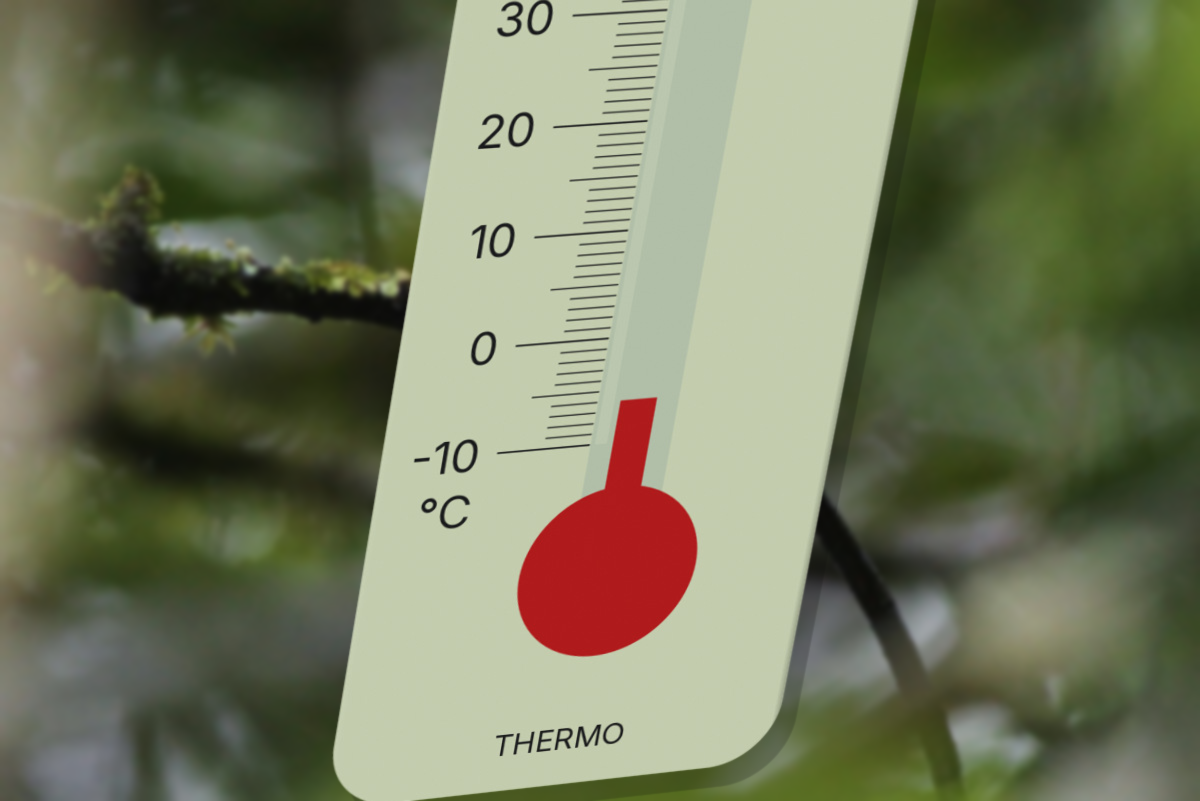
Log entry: °C -6
